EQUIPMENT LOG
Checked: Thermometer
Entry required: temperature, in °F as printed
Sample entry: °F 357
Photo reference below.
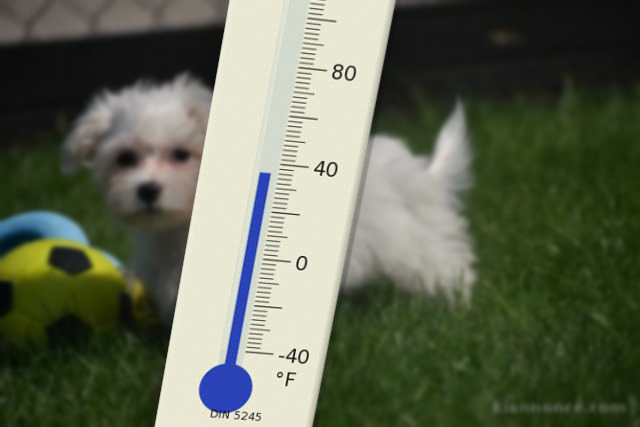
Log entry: °F 36
